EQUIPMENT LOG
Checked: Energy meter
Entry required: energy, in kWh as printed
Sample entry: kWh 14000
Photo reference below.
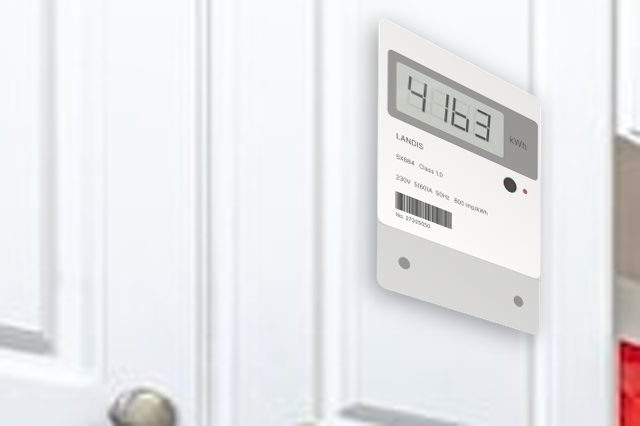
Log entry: kWh 4163
